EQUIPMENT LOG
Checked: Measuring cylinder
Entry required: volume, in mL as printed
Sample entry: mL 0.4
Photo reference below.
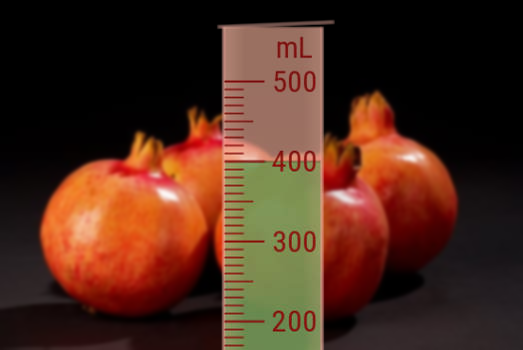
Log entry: mL 400
